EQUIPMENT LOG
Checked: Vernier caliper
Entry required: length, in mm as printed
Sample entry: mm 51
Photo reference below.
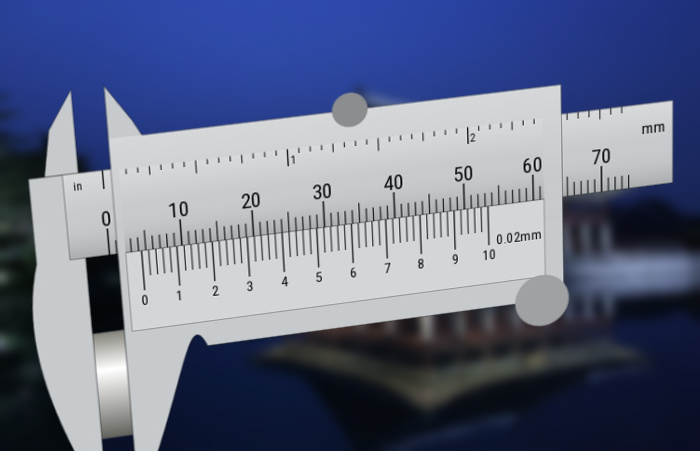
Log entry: mm 4.4
